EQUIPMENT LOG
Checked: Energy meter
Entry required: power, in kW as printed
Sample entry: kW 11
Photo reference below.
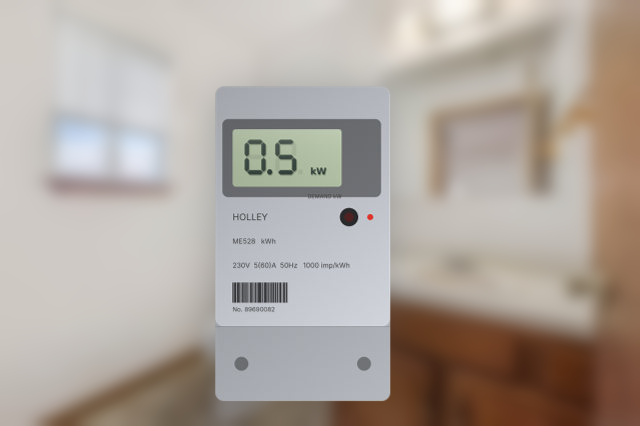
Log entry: kW 0.5
